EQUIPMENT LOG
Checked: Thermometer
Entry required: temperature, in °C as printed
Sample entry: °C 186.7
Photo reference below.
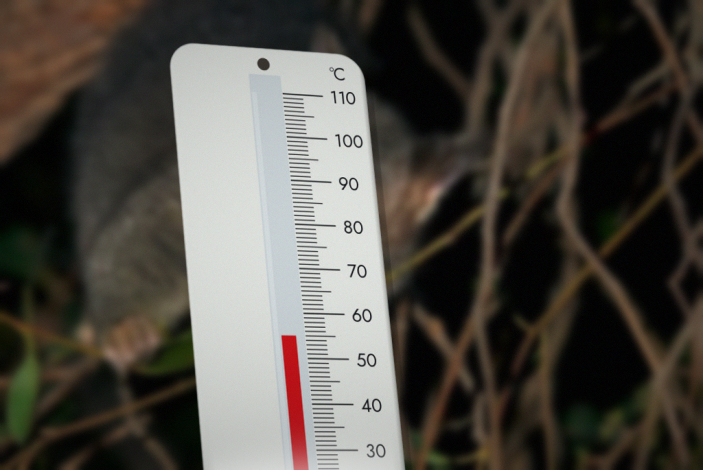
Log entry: °C 55
